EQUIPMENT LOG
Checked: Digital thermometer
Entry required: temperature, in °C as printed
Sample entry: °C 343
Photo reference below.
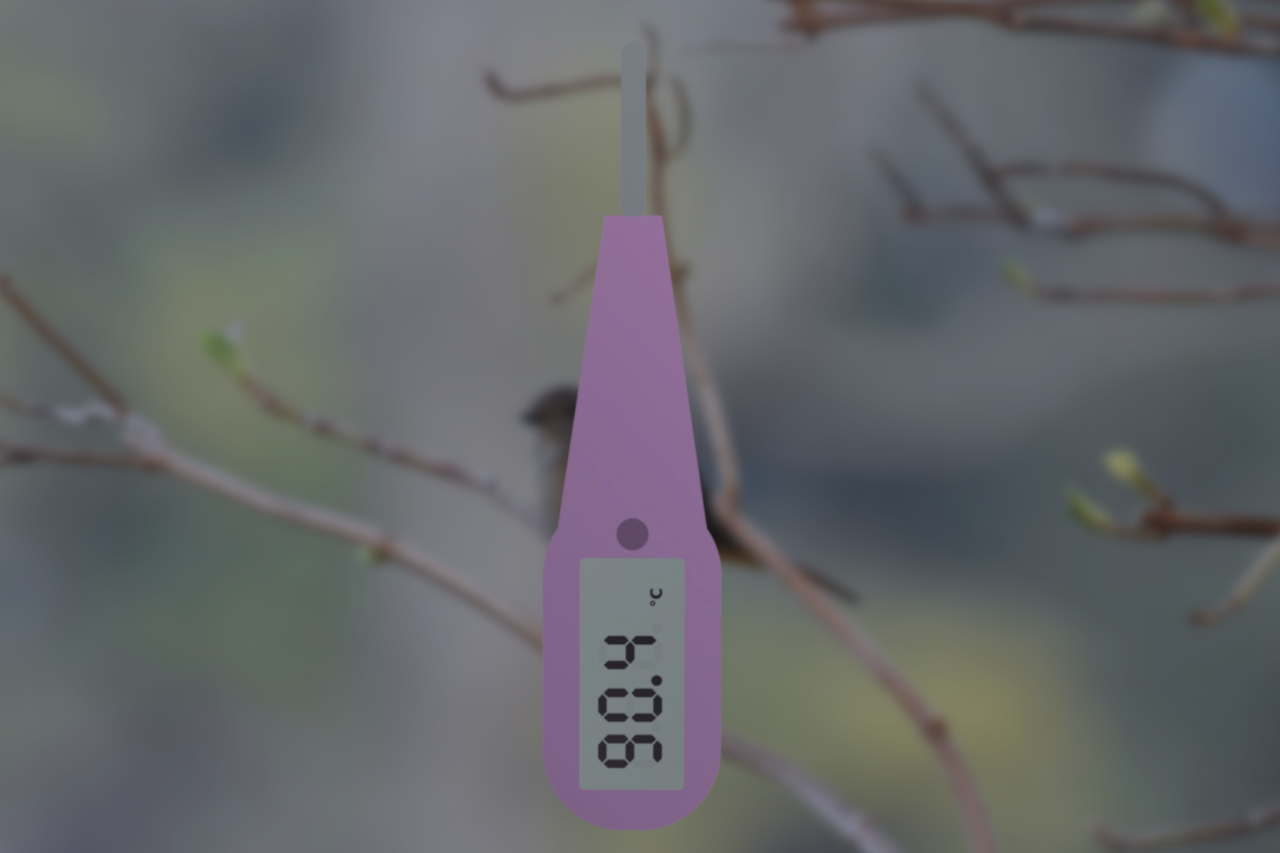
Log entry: °C 90.4
